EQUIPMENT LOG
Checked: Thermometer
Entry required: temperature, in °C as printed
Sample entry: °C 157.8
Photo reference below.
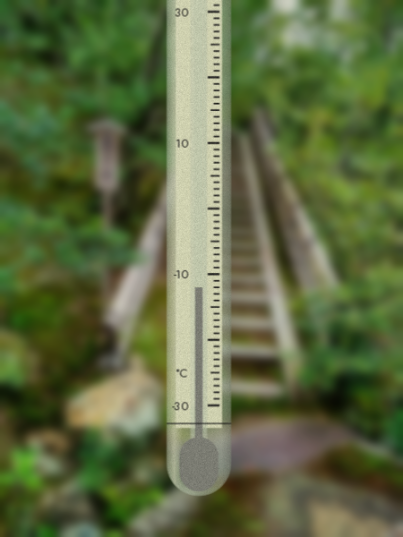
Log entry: °C -12
